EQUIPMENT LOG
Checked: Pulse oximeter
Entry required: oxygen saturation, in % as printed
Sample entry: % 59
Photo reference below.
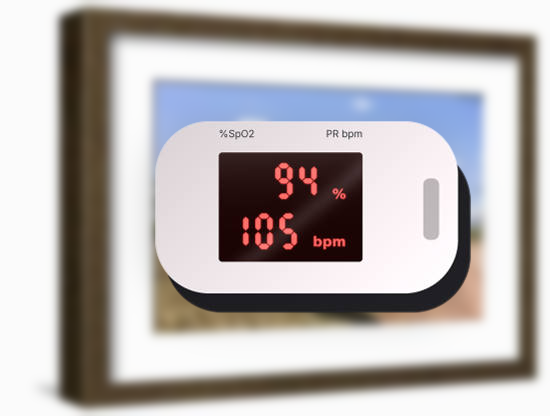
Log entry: % 94
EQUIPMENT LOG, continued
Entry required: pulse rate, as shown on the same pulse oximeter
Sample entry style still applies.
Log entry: bpm 105
